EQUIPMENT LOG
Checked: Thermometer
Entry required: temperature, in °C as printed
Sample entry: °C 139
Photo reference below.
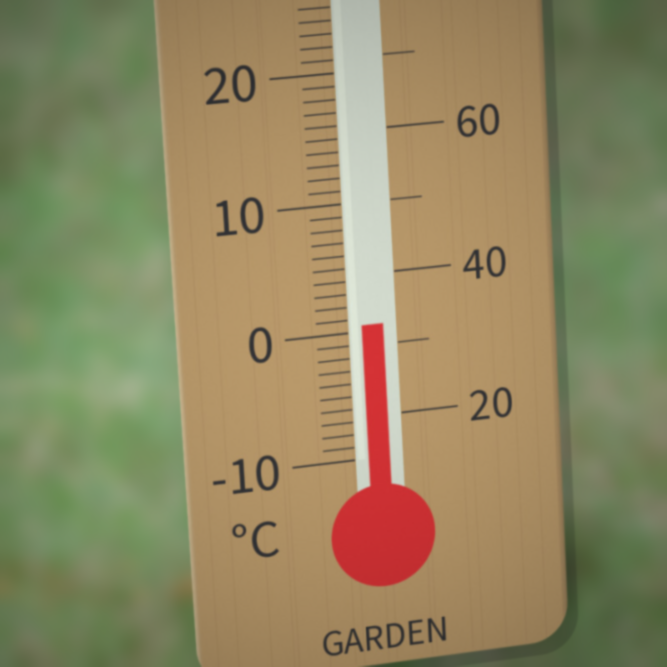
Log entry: °C 0.5
